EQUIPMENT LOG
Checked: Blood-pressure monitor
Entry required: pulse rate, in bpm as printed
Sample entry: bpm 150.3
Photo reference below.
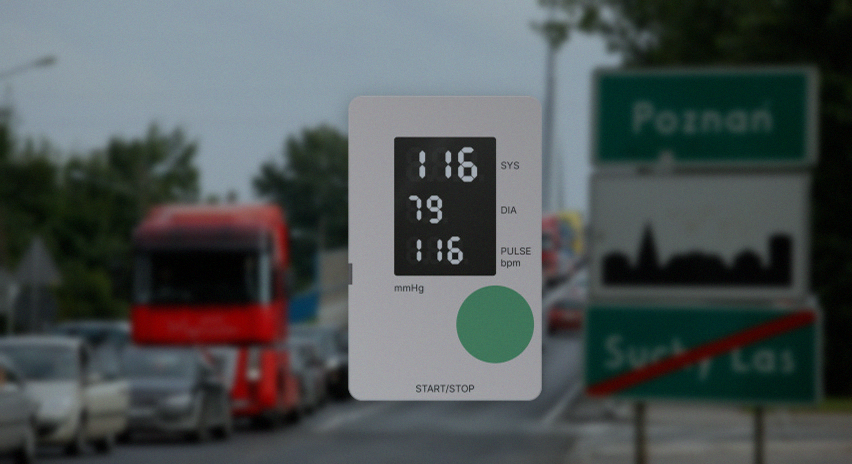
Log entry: bpm 116
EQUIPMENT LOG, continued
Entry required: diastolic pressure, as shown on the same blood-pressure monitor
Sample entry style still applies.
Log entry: mmHg 79
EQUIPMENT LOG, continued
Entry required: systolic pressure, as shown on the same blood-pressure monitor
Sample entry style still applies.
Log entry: mmHg 116
